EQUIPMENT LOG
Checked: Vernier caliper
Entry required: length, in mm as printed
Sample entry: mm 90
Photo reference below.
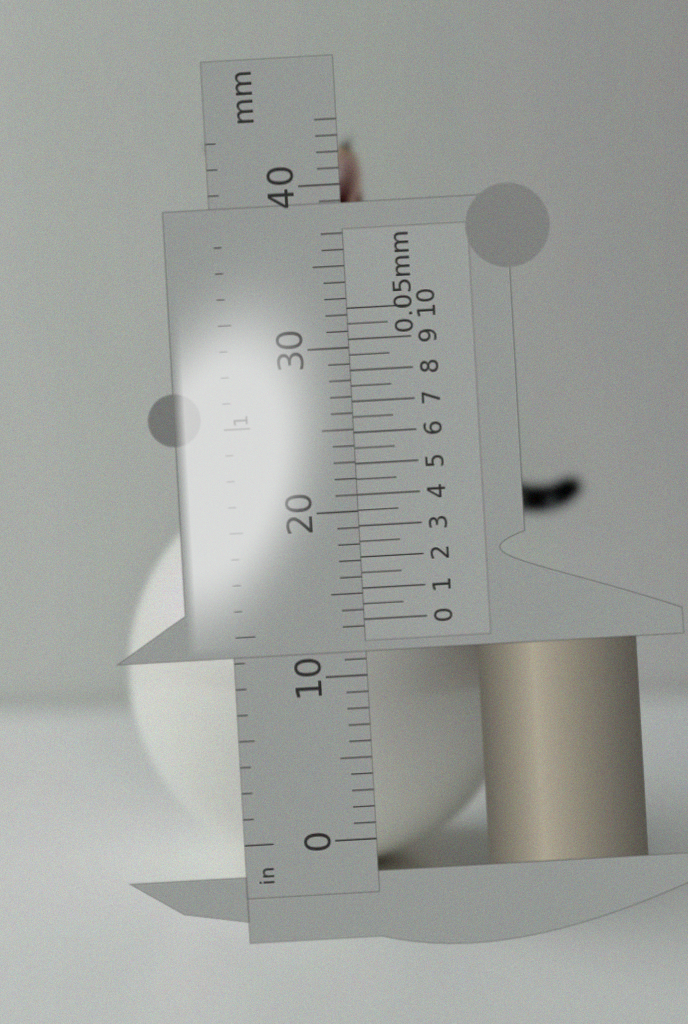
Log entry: mm 13.4
